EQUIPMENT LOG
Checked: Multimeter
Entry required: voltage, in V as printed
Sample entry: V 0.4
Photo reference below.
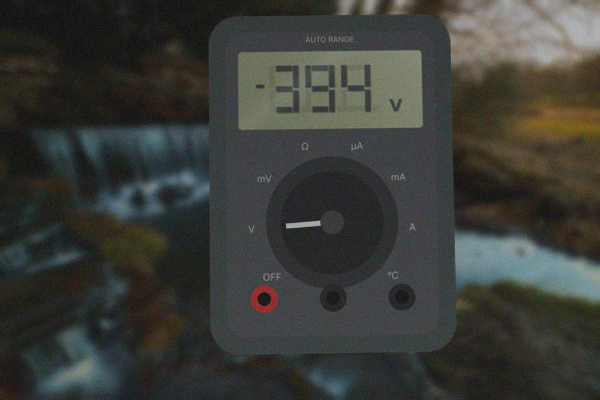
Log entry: V -394
